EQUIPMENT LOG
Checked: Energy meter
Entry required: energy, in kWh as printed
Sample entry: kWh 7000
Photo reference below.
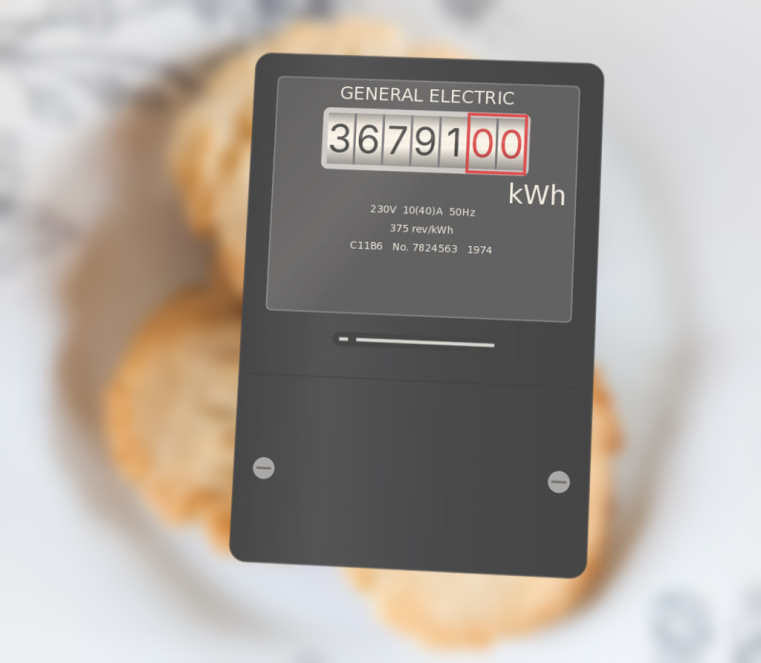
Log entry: kWh 36791.00
